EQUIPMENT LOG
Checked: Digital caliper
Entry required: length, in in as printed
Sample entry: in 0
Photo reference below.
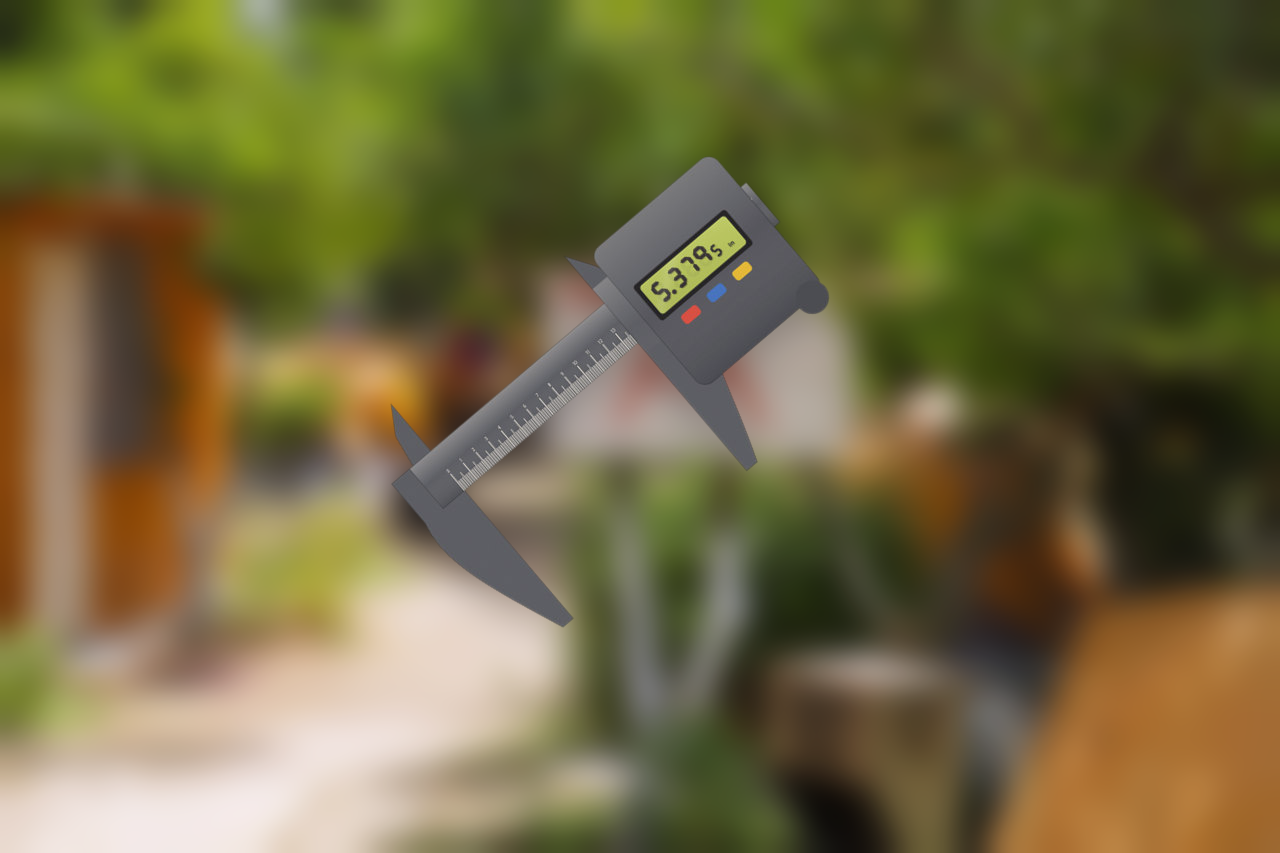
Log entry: in 5.3795
